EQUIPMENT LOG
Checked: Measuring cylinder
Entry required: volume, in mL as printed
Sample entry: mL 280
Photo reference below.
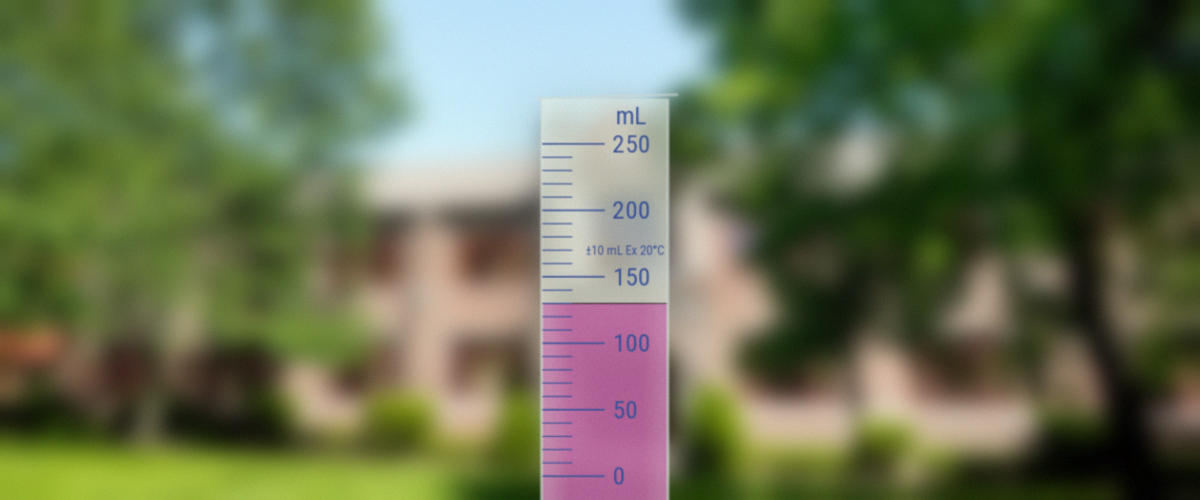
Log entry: mL 130
